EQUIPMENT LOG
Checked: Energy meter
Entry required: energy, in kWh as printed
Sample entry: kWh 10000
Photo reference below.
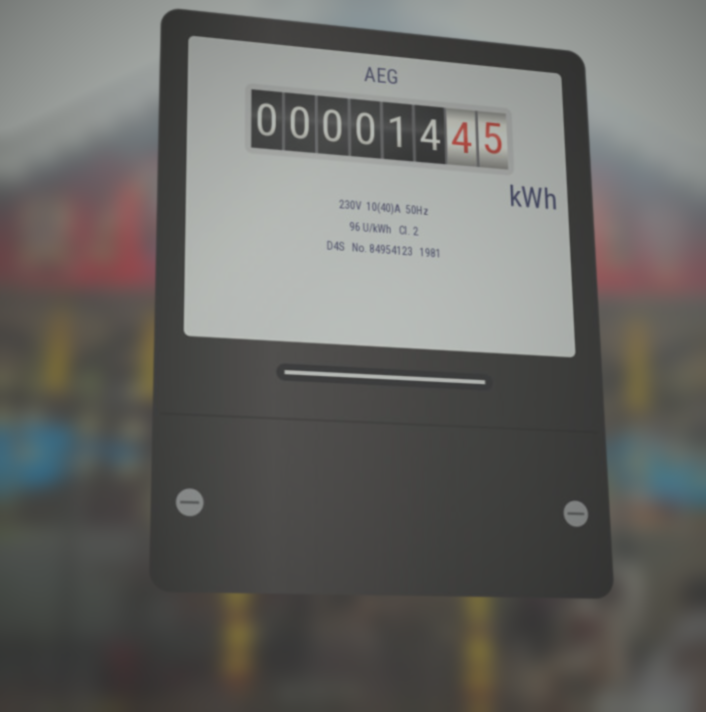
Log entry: kWh 14.45
